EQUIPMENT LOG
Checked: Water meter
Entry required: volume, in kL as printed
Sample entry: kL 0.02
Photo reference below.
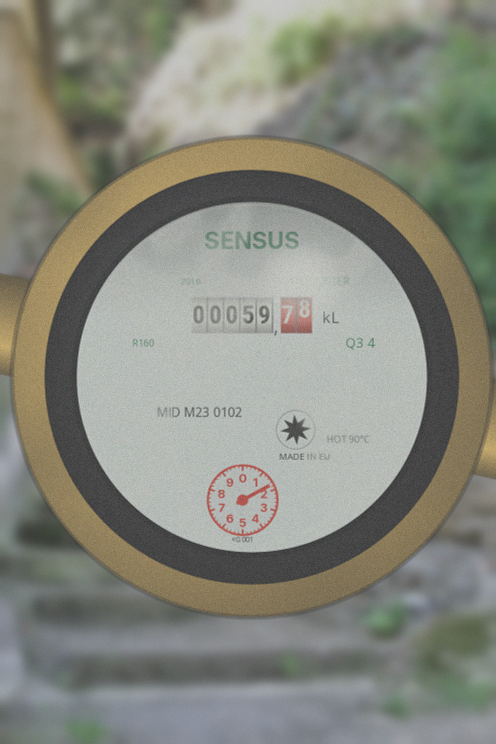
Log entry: kL 59.781
